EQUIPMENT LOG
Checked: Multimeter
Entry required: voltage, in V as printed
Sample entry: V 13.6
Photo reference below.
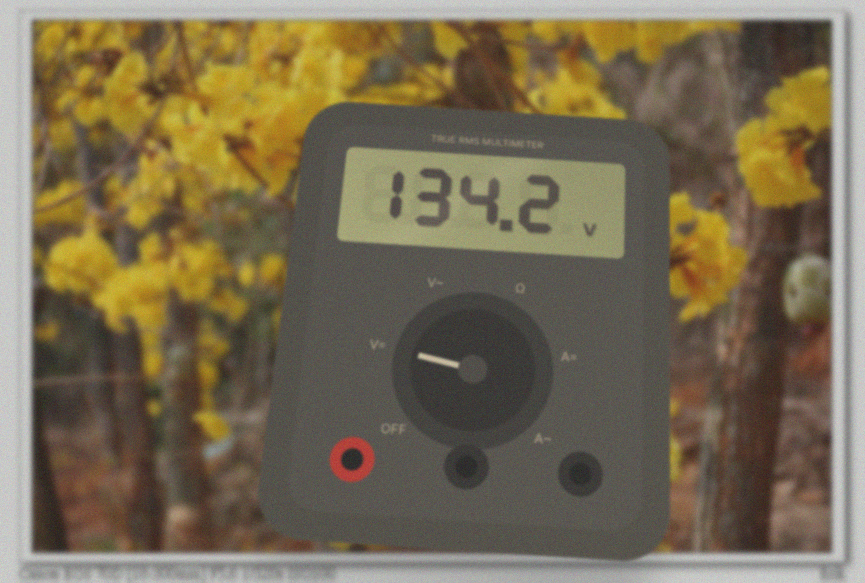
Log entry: V 134.2
